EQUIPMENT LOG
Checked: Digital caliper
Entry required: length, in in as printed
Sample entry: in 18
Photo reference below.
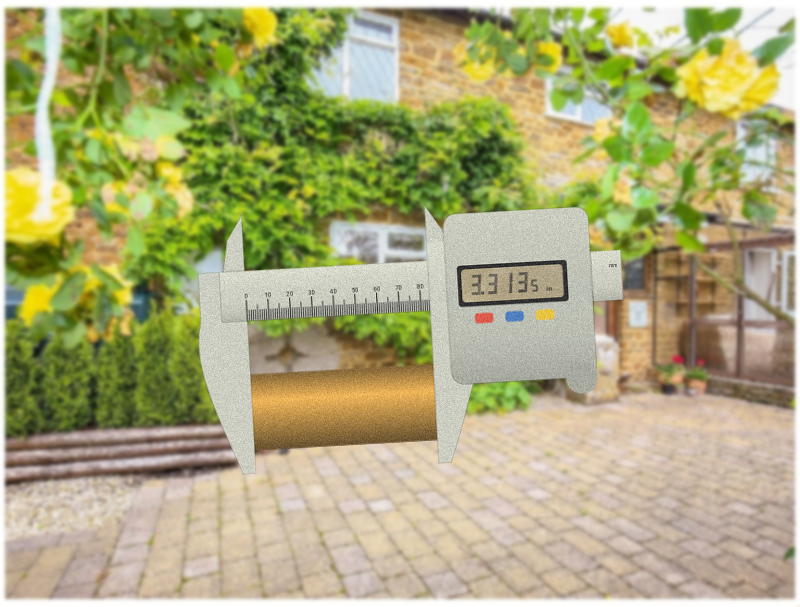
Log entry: in 3.3135
